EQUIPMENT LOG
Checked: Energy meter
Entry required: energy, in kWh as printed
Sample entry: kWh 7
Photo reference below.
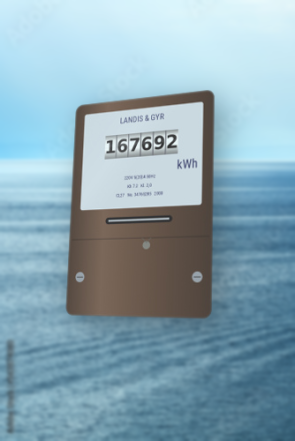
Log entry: kWh 167692
